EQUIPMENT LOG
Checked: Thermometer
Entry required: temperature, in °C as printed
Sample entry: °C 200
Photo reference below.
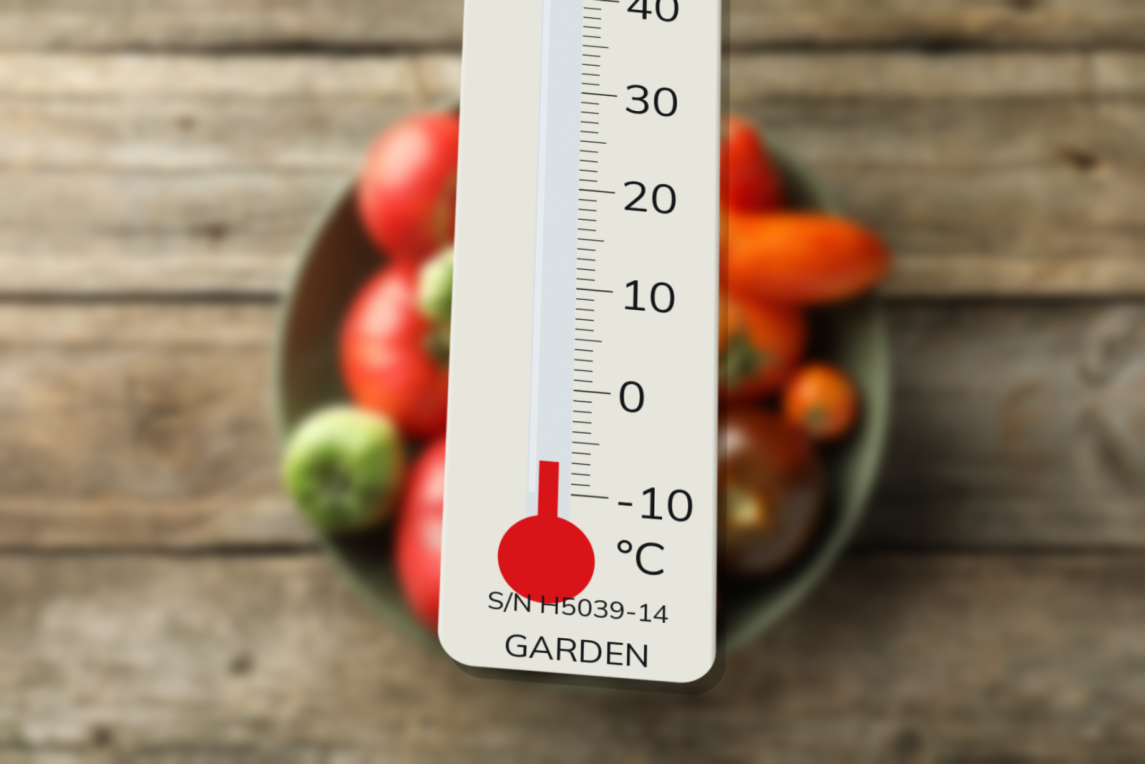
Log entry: °C -7
